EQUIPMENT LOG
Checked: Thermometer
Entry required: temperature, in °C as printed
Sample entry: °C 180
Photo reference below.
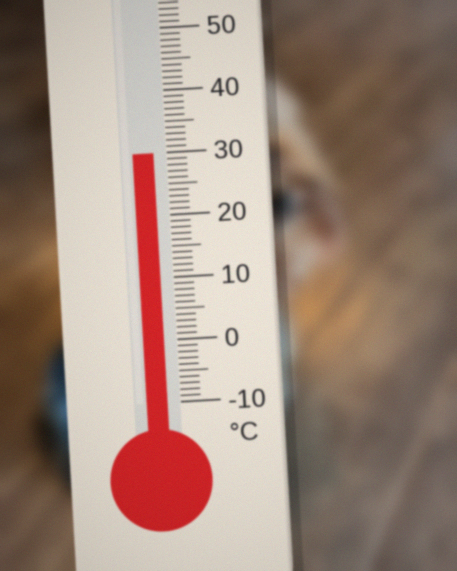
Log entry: °C 30
